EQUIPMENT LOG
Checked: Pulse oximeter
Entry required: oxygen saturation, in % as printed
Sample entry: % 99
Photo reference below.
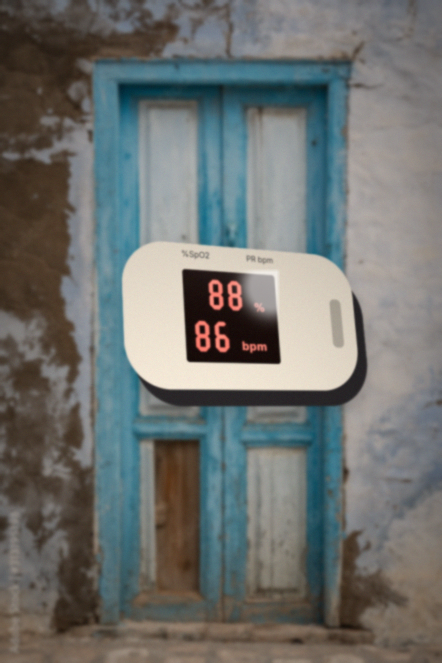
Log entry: % 88
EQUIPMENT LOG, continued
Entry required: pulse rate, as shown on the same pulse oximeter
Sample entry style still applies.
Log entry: bpm 86
